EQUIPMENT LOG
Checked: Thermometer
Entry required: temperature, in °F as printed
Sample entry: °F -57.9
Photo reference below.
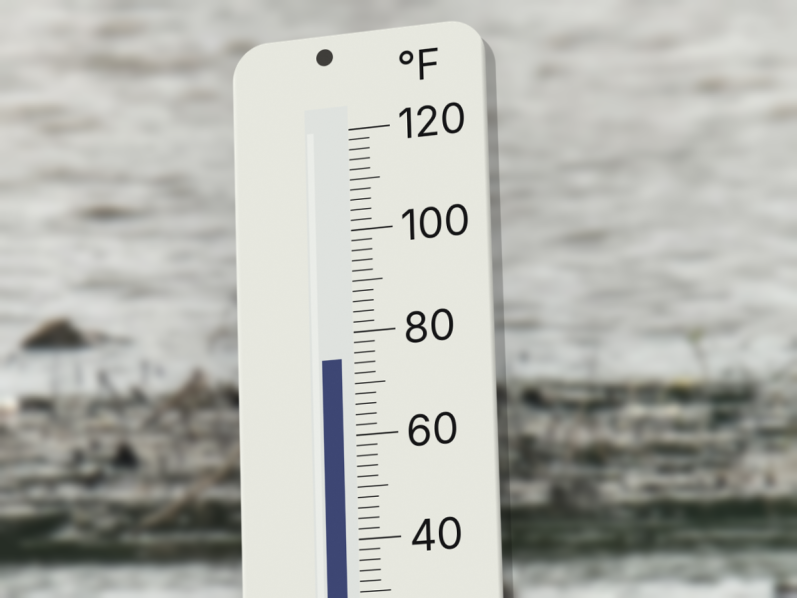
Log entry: °F 75
